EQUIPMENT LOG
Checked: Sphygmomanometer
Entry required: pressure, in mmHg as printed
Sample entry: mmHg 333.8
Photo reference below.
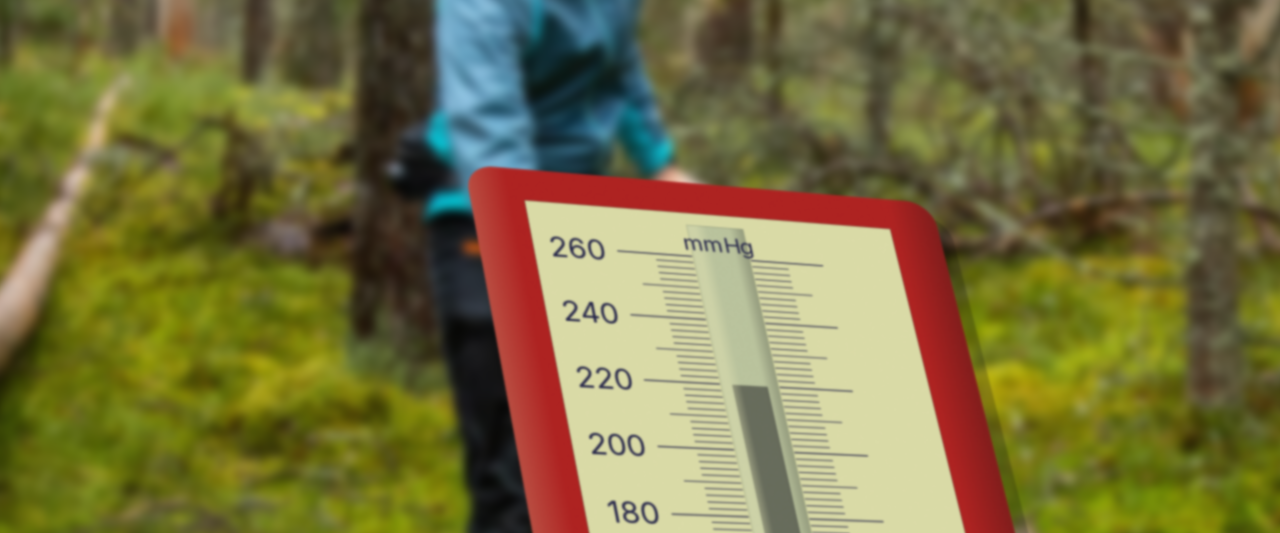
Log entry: mmHg 220
